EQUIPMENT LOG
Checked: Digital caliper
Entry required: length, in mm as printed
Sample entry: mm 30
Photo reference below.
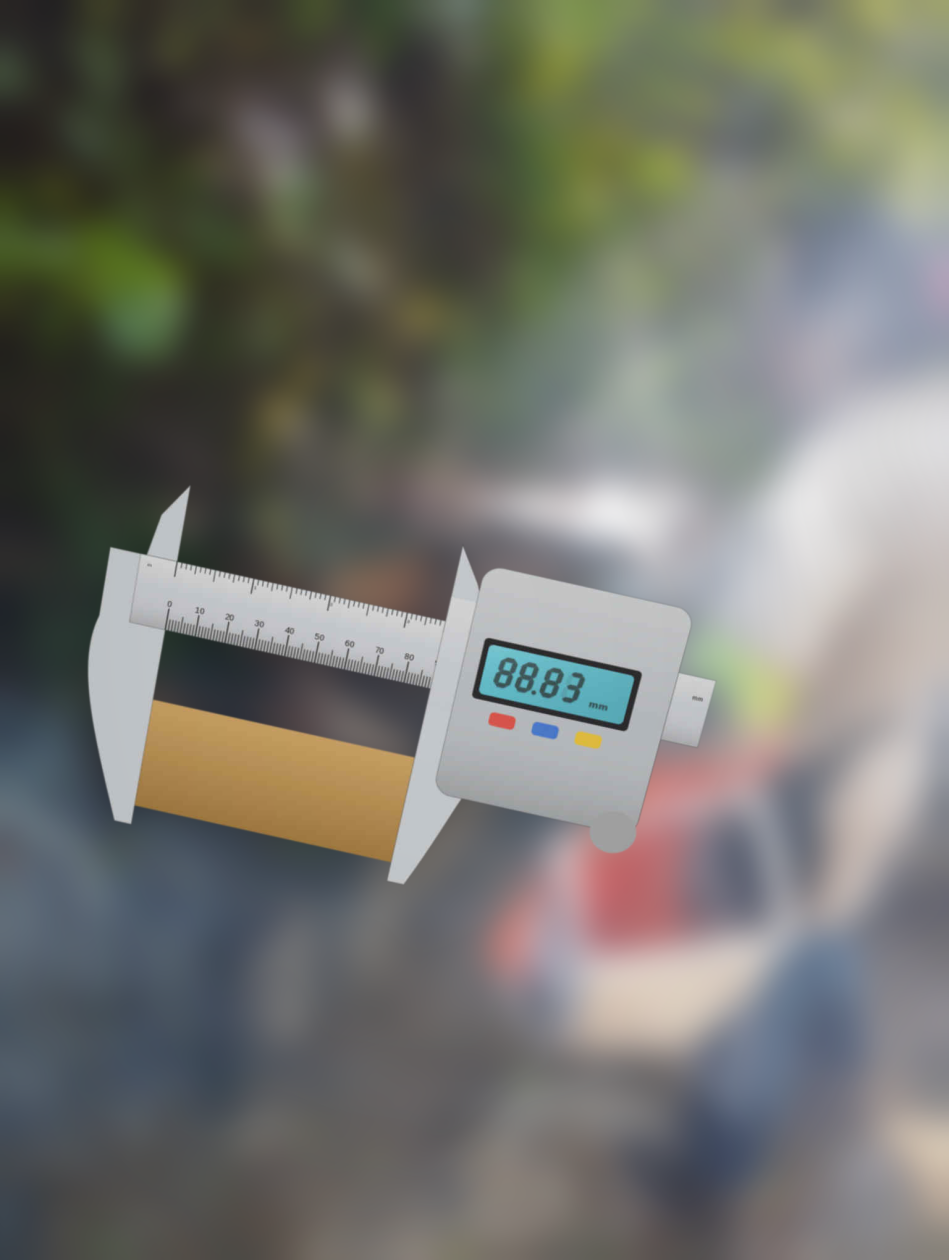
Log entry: mm 88.83
